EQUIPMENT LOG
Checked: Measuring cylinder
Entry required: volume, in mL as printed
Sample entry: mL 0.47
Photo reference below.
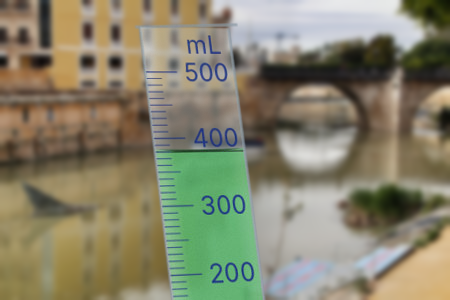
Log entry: mL 380
